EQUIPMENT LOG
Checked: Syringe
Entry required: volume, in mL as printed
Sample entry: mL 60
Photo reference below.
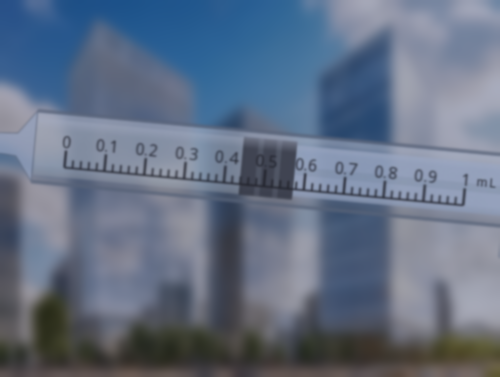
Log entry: mL 0.44
